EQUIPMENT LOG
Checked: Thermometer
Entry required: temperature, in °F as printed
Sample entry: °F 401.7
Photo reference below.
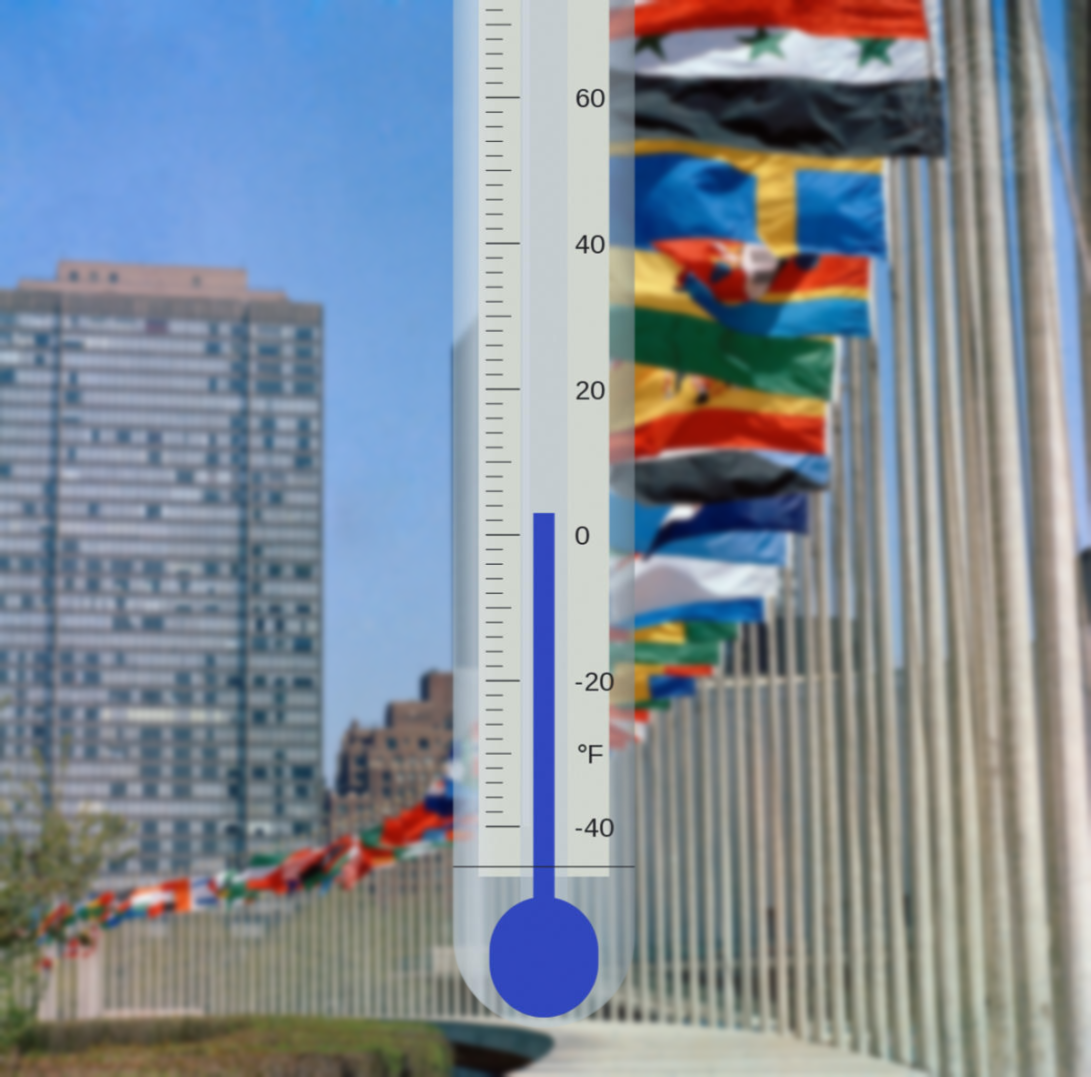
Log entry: °F 3
